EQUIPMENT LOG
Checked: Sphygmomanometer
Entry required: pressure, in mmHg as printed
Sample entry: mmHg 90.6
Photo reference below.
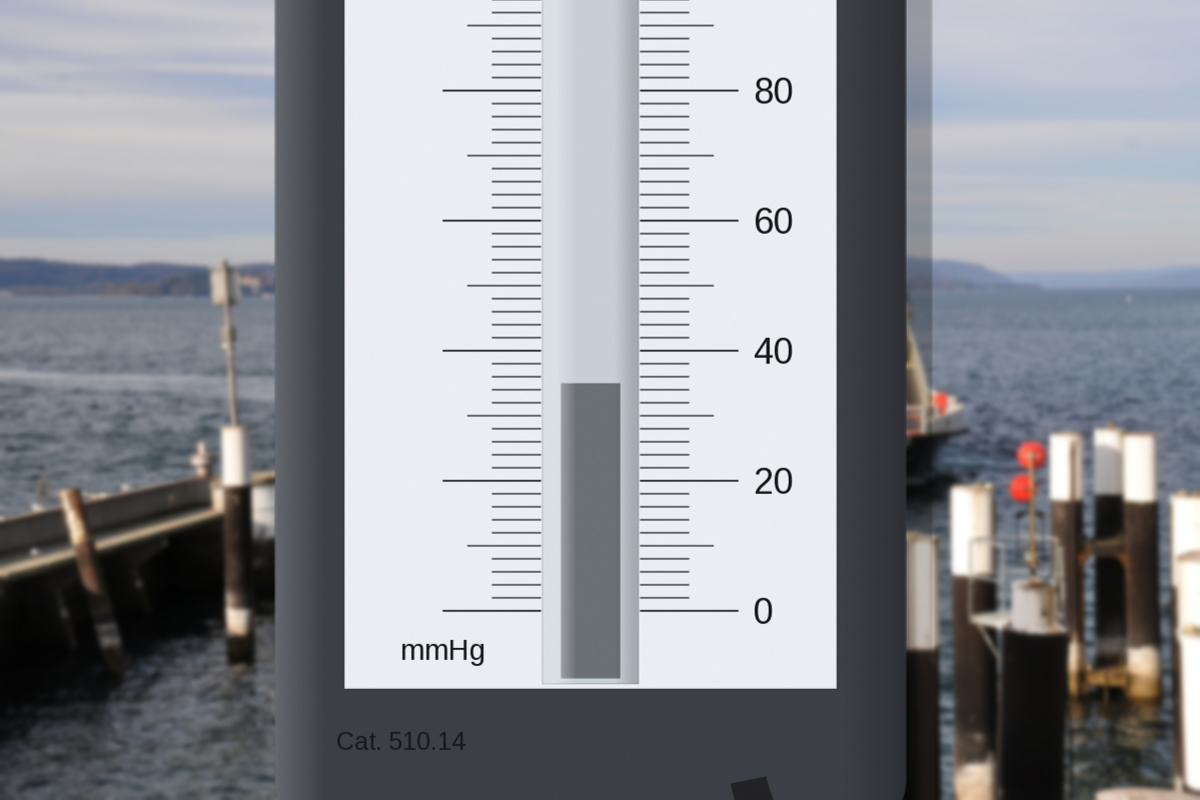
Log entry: mmHg 35
